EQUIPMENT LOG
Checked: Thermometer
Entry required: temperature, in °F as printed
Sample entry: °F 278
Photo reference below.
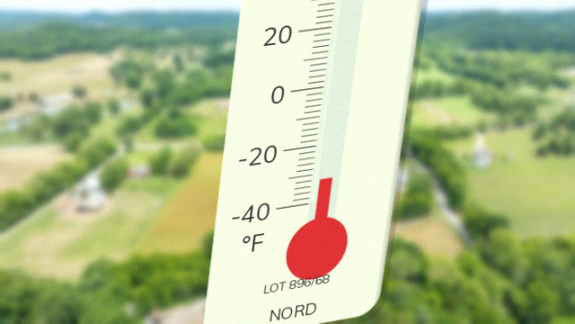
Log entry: °F -32
